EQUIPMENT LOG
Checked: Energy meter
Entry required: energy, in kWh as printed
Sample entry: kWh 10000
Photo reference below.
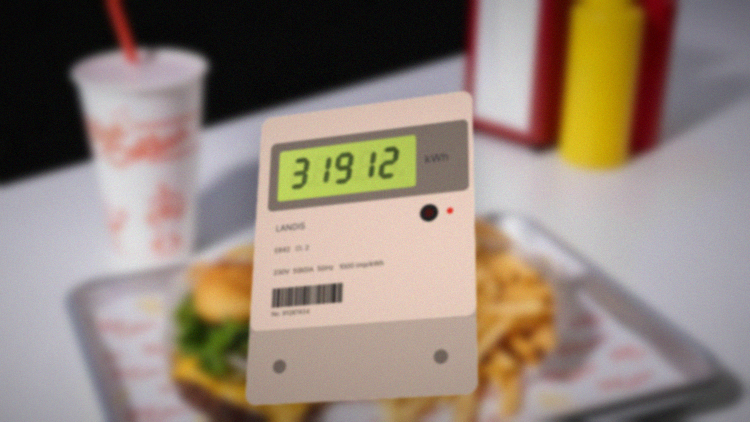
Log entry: kWh 31912
